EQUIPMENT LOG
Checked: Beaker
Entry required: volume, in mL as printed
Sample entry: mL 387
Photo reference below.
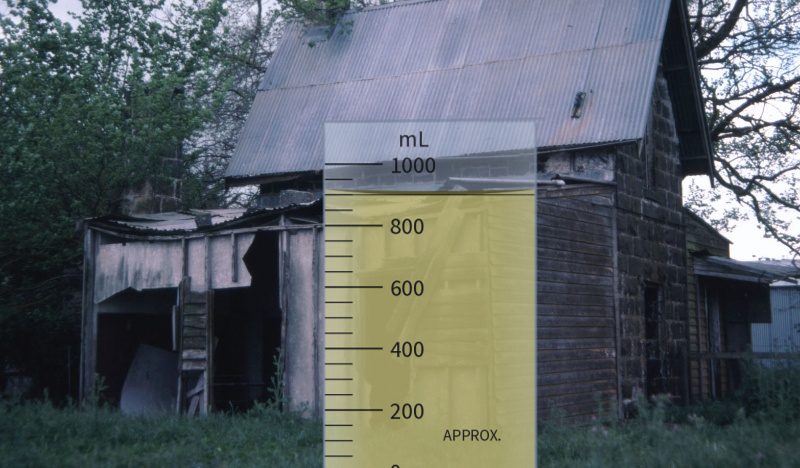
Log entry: mL 900
